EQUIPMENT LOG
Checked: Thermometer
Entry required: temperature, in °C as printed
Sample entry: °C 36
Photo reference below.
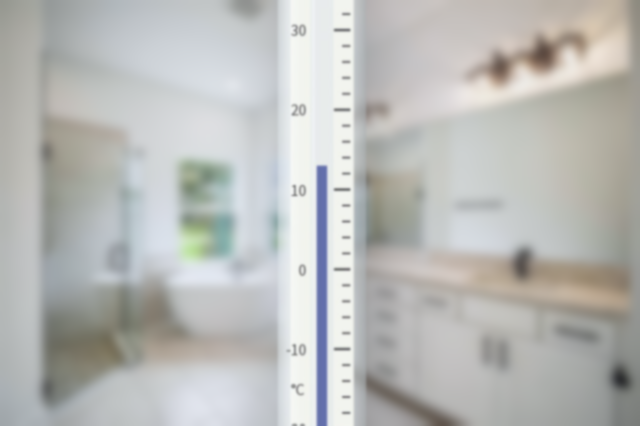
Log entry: °C 13
